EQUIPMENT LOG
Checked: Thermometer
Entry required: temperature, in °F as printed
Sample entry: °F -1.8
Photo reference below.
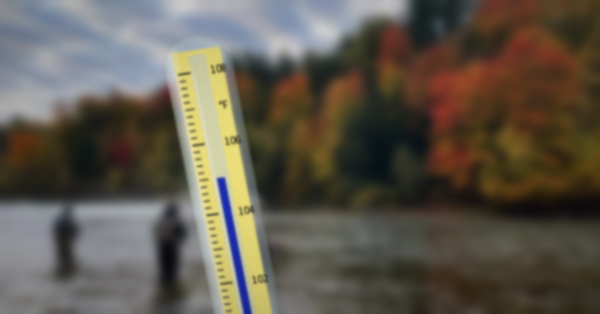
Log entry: °F 105
